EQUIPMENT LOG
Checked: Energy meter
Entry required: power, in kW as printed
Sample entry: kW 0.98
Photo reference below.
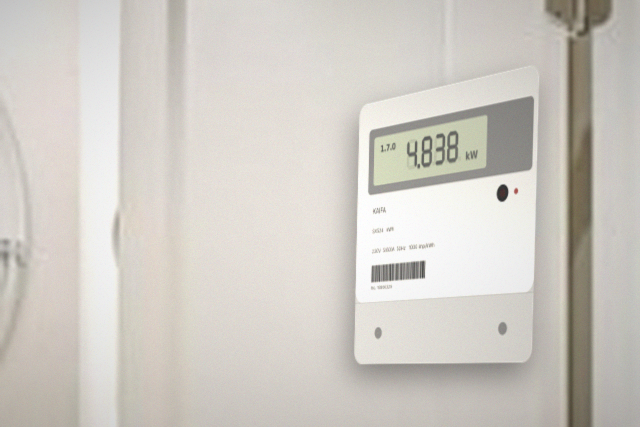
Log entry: kW 4.838
